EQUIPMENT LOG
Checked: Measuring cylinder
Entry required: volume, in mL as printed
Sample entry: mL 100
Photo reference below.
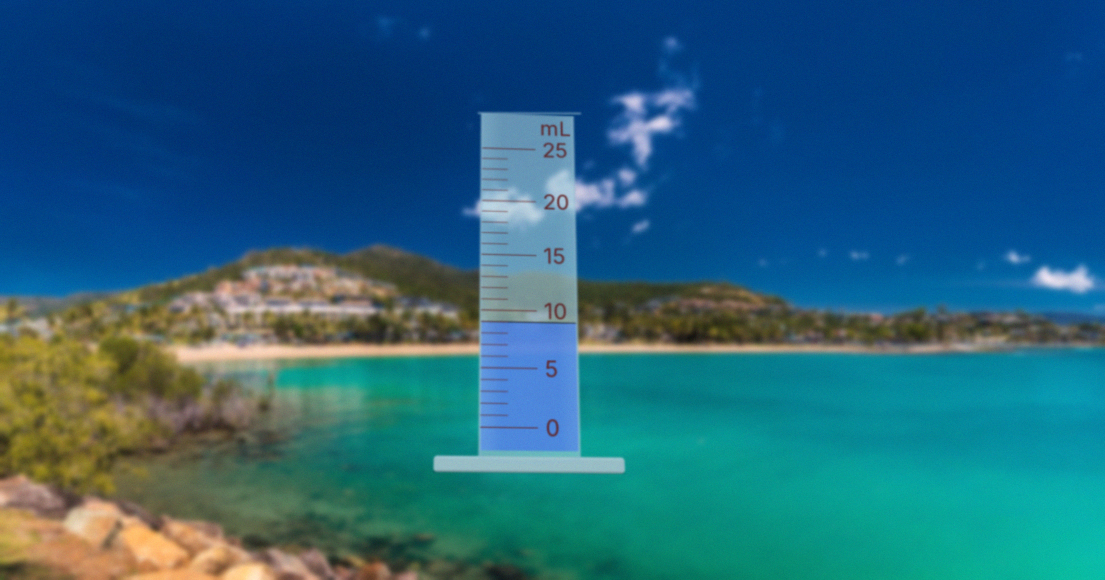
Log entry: mL 9
